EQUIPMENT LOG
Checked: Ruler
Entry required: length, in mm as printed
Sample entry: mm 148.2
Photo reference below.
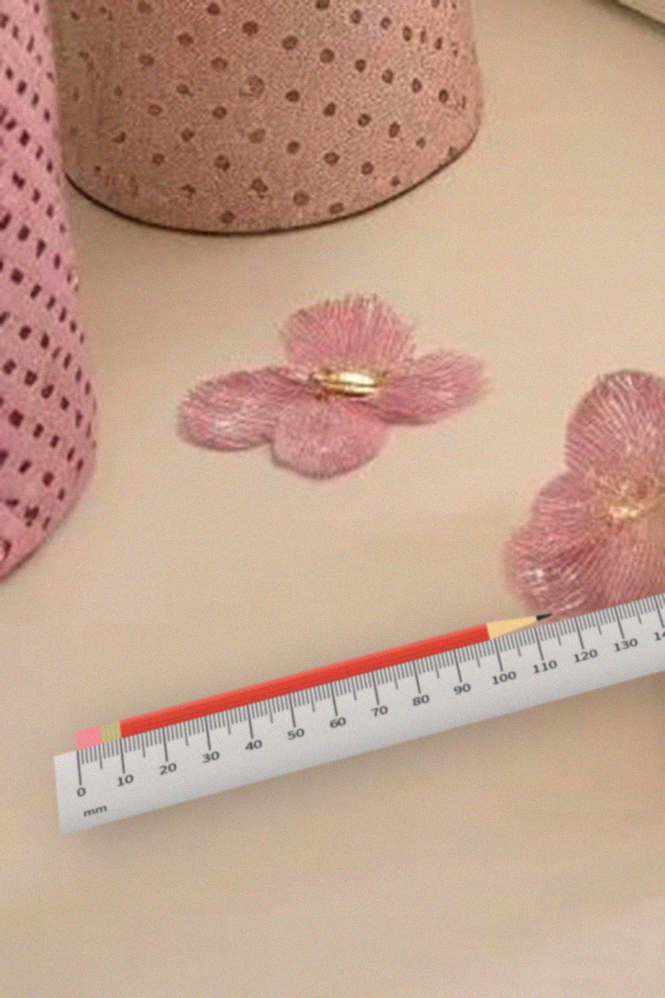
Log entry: mm 115
